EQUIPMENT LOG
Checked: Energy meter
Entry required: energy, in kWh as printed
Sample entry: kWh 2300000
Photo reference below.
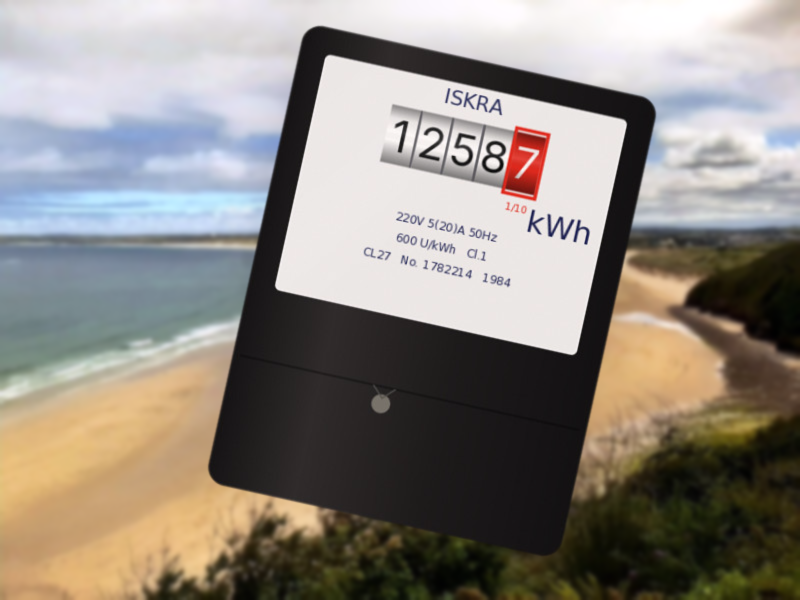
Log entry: kWh 1258.7
